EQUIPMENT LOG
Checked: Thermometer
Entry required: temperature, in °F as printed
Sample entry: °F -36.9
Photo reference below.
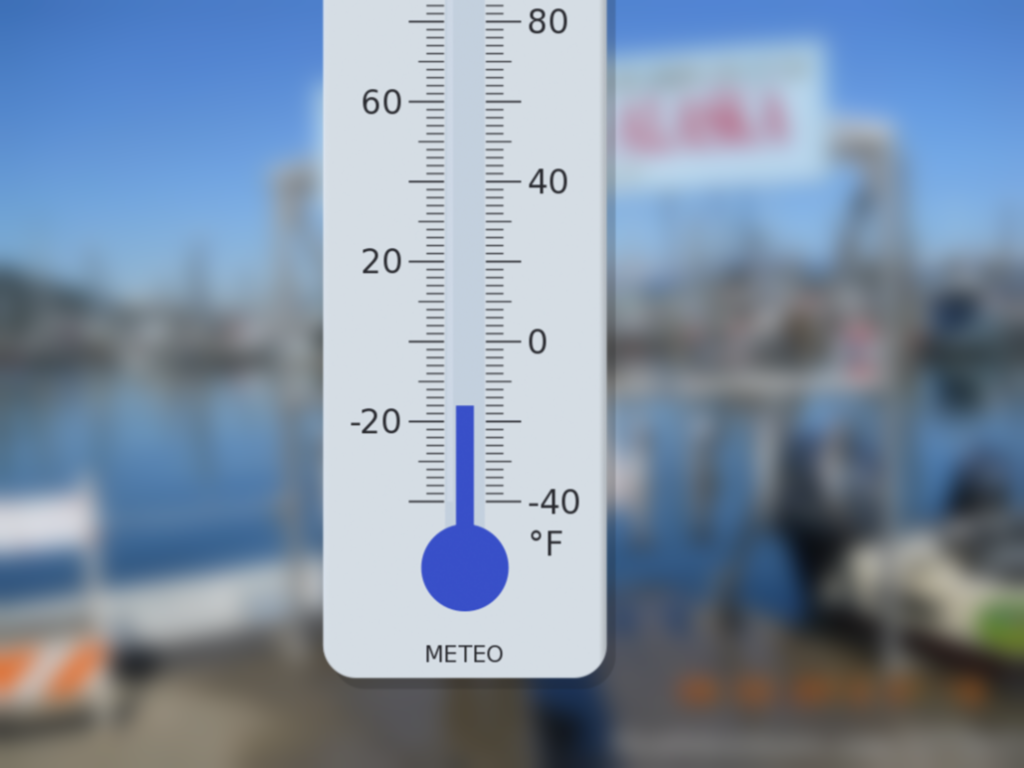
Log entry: °F -16
